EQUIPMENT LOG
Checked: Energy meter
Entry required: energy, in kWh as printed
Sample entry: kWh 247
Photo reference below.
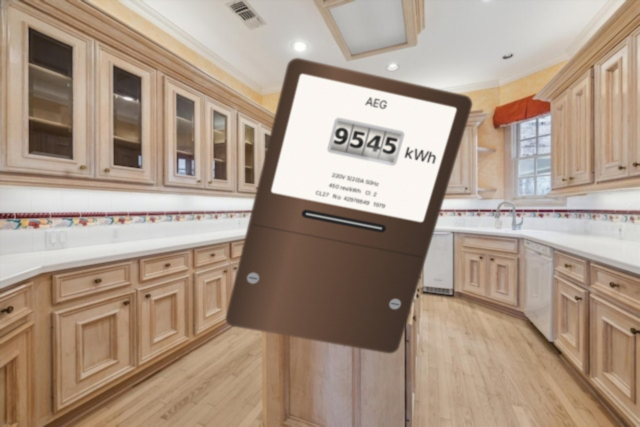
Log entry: kWh 9545
